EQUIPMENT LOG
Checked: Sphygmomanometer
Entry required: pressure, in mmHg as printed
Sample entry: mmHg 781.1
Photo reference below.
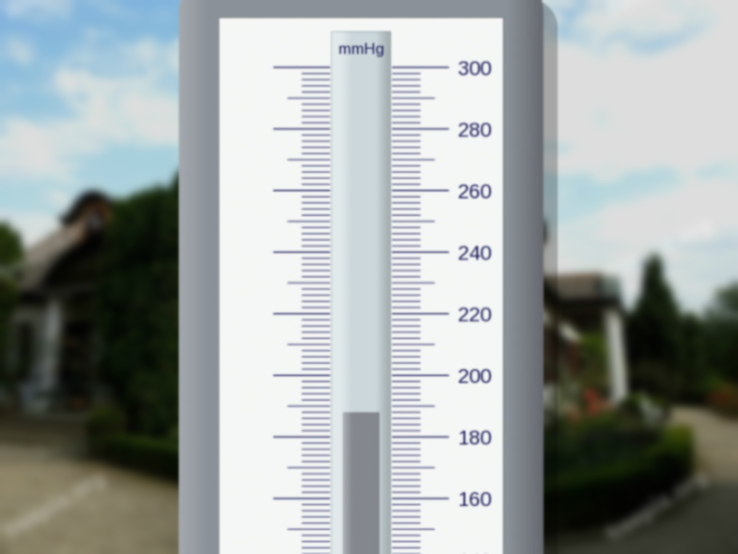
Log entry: mmHg 188
